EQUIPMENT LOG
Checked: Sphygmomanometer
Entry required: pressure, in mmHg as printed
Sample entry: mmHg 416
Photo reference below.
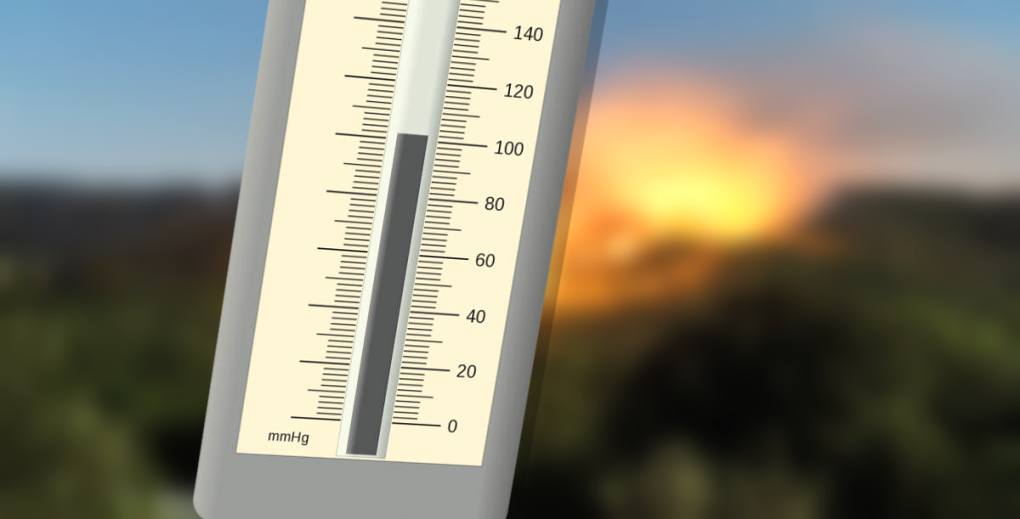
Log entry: mmHg 102
